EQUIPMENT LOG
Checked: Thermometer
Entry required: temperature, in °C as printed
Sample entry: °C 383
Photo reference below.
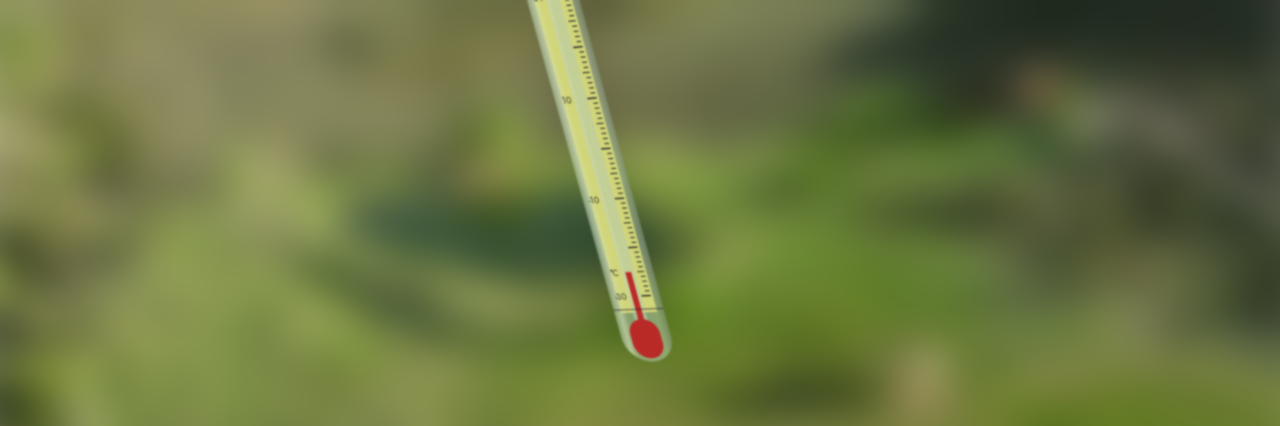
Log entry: °C -25
